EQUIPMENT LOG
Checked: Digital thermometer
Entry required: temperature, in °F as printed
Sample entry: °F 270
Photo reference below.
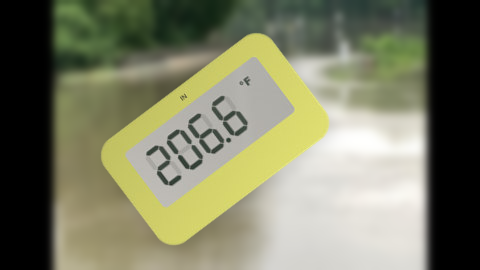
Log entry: °F 206.6
